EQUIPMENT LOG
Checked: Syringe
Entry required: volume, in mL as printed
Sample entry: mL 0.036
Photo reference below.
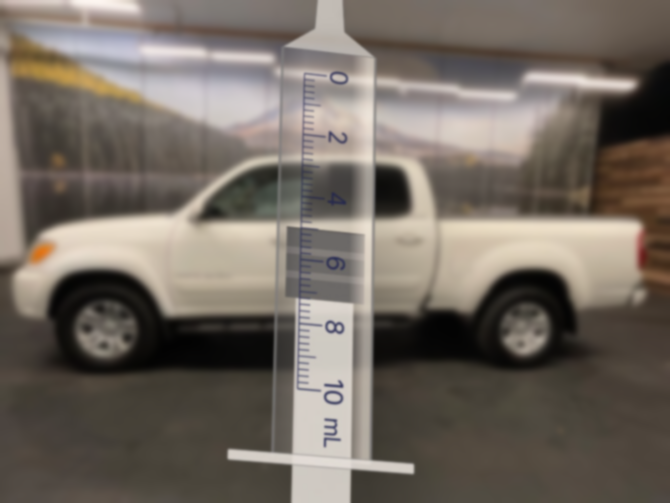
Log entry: mL 5
